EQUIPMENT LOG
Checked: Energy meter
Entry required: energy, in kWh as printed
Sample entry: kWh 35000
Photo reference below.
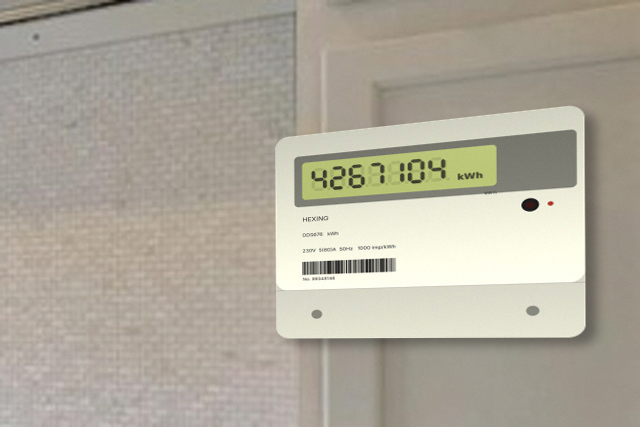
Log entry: kWh 4267104
